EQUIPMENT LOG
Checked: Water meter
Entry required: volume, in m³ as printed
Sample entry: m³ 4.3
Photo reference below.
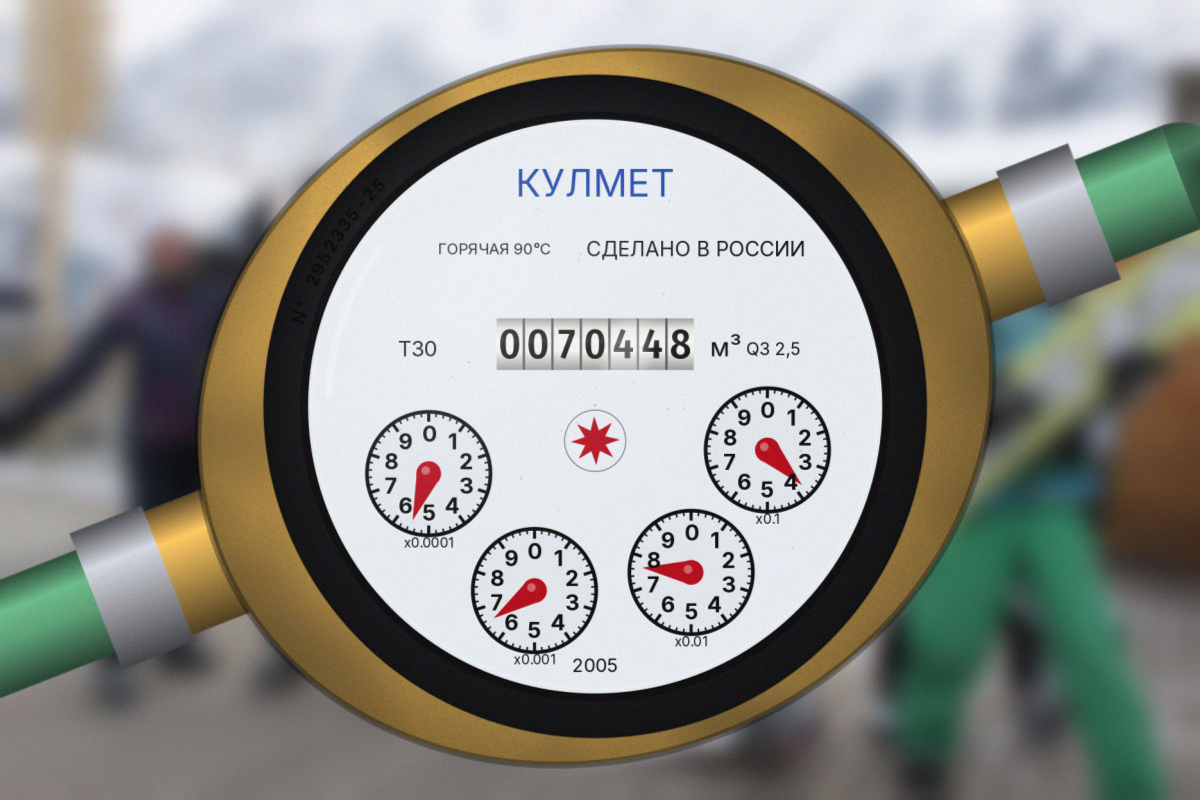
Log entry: m³ 70448.3765
